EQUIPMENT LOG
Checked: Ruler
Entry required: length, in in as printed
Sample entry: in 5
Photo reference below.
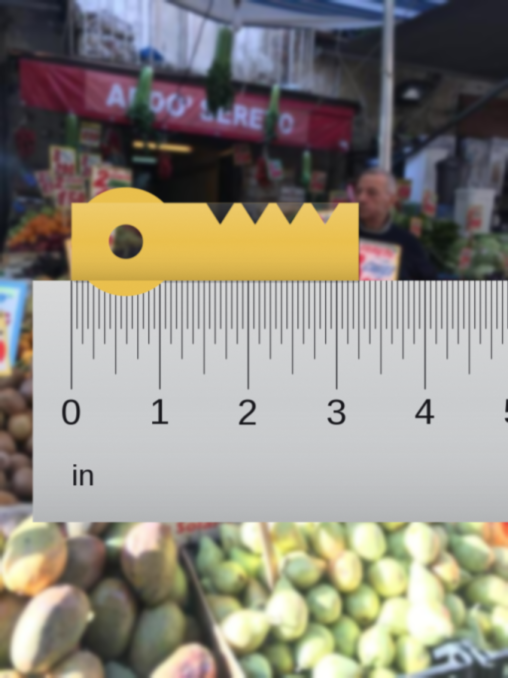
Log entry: in 3.25
